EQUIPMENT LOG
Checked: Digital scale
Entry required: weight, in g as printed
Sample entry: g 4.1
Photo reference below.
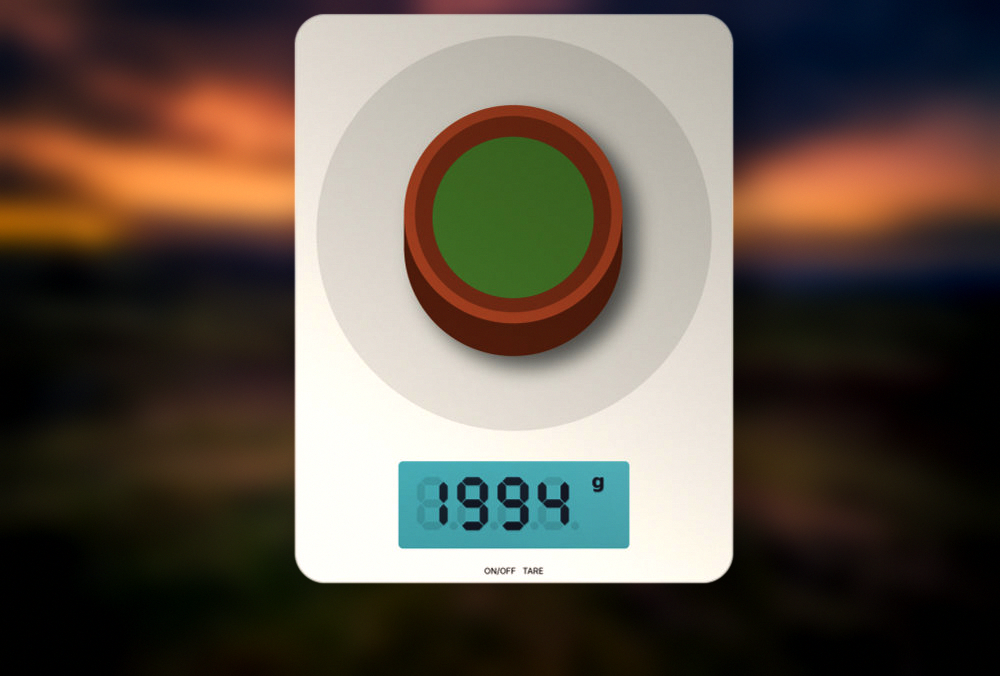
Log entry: g 1994
